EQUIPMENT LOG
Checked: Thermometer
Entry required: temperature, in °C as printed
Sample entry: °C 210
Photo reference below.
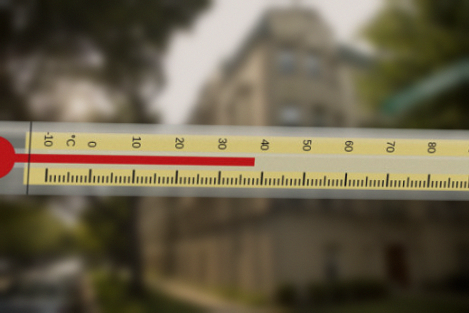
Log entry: °C 38
